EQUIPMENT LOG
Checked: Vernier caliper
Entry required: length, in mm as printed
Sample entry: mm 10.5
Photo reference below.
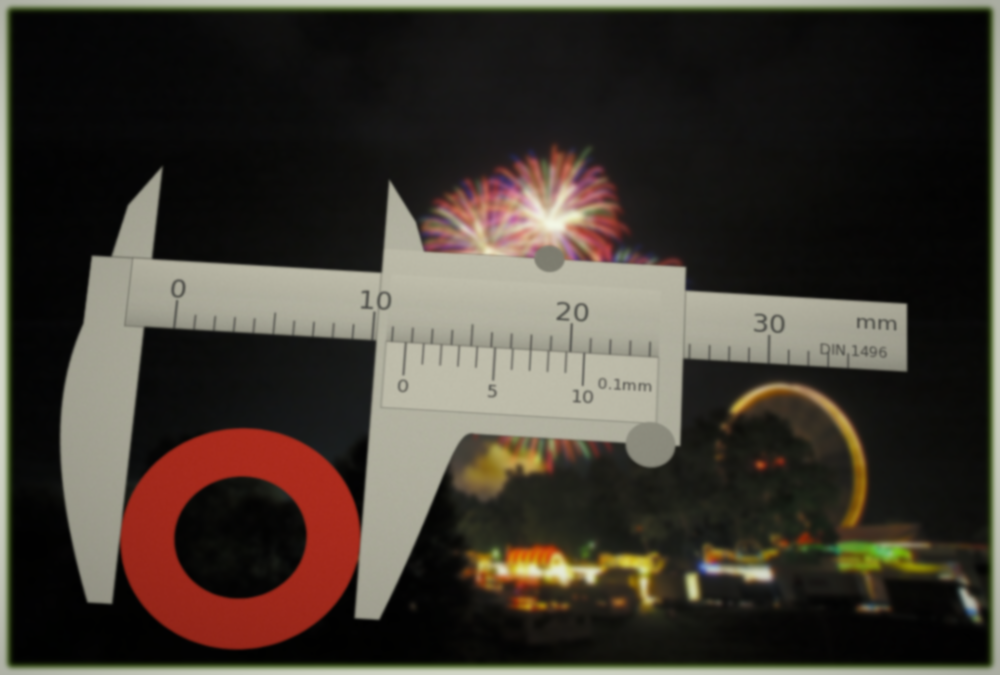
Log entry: mm 11.7
